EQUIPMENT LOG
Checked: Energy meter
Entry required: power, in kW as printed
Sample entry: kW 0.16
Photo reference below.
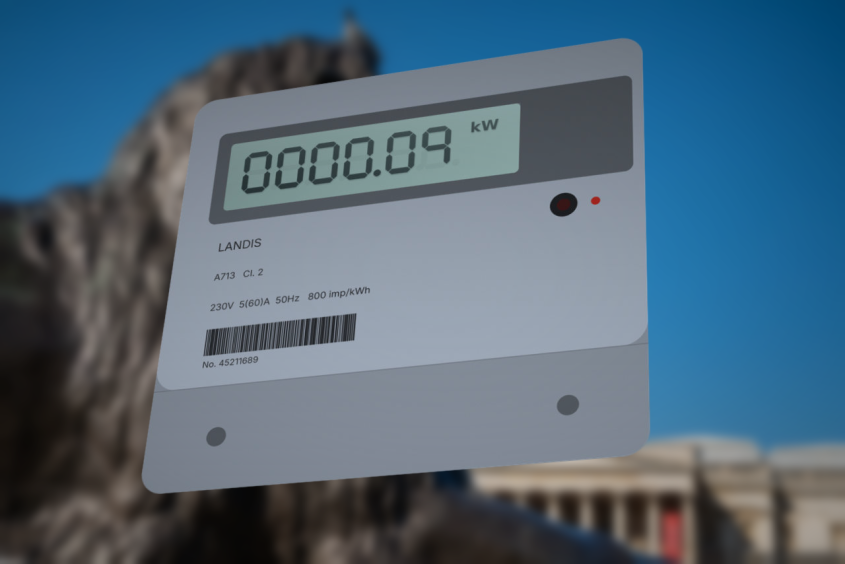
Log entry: kW 0.09
